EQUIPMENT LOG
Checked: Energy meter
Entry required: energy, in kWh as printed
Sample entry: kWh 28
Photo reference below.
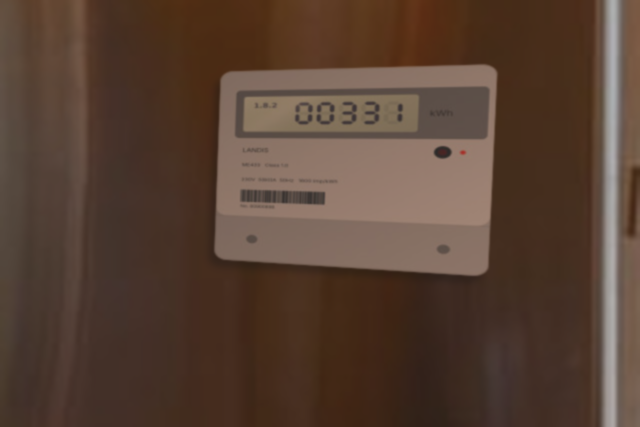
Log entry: kWh 331
